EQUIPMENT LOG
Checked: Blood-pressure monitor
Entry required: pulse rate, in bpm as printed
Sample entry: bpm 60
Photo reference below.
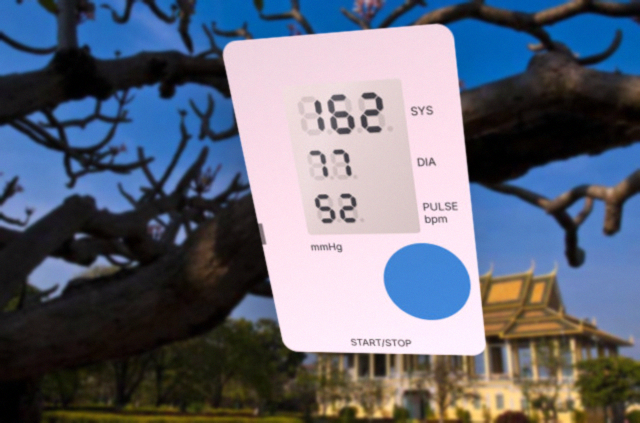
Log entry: bpm 52
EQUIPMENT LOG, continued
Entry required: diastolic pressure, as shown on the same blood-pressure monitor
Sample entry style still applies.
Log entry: mmHg 77
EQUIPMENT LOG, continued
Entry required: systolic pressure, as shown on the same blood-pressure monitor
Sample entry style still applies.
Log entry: mmHg 162
